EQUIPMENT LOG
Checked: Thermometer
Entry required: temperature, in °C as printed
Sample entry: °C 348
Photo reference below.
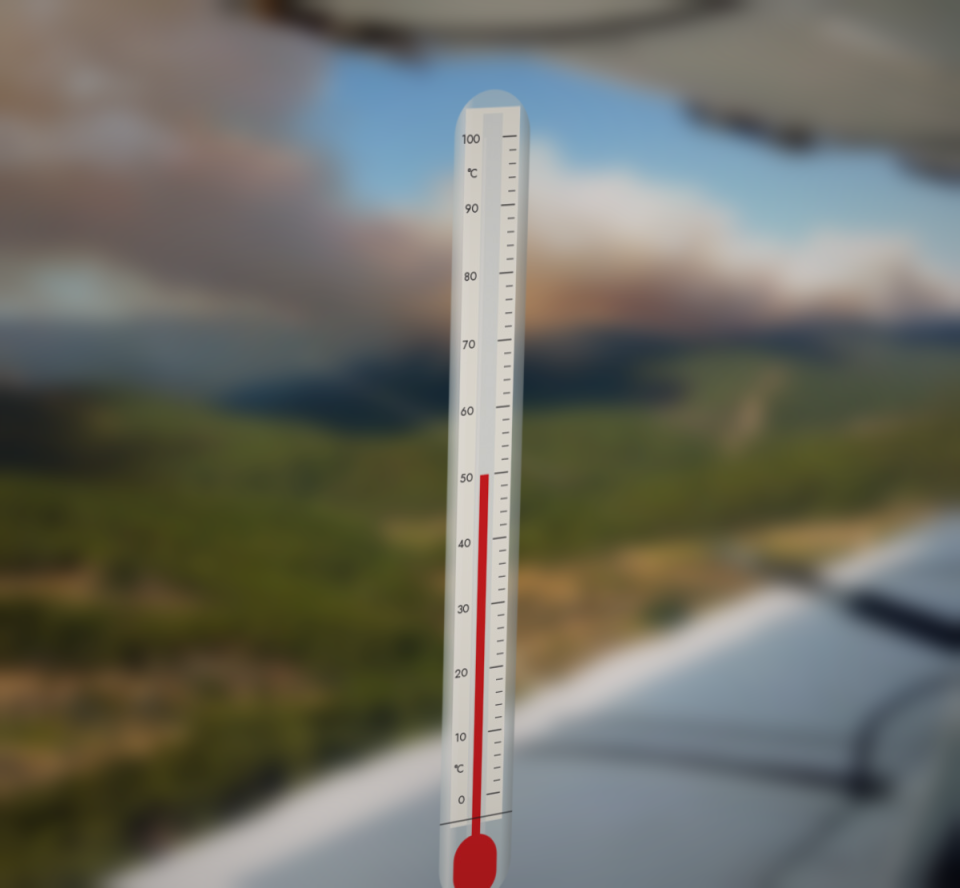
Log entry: °C 50
